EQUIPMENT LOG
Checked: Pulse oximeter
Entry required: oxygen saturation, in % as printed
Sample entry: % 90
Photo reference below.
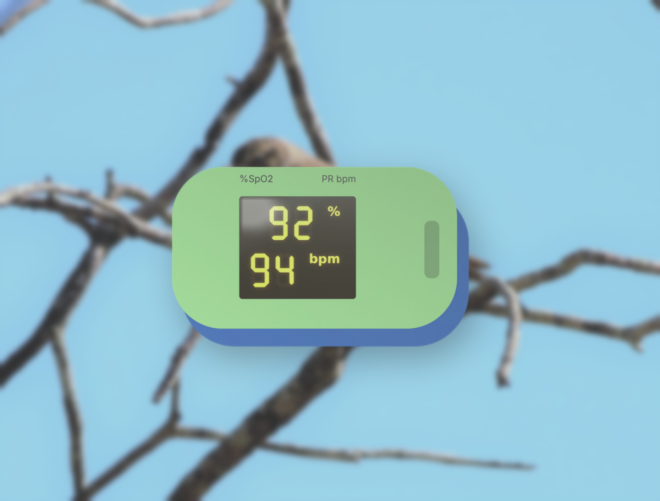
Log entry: % 92
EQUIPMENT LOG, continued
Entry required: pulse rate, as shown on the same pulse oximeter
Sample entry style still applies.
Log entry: bpm 94
